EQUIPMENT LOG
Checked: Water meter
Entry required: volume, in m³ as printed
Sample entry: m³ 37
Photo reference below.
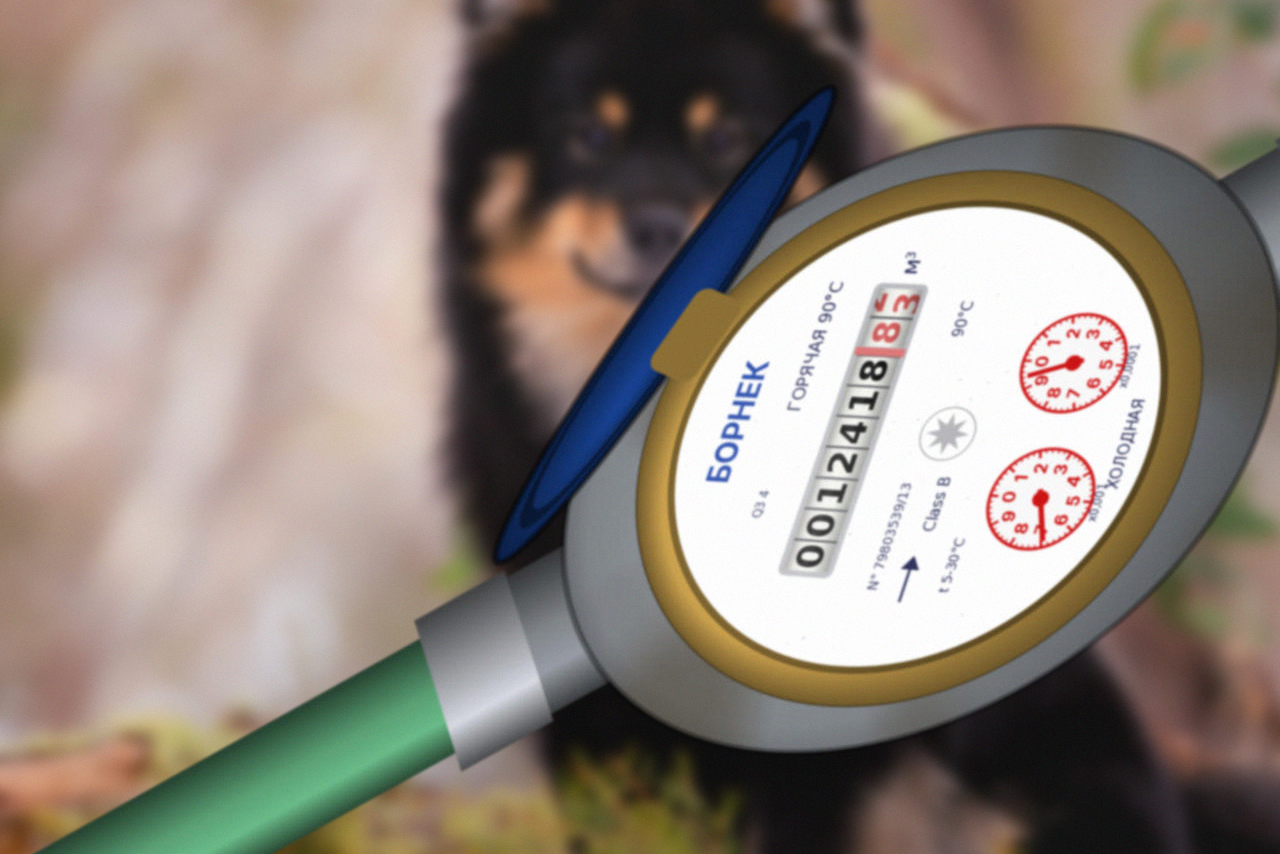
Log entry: m³ 12418.8269
